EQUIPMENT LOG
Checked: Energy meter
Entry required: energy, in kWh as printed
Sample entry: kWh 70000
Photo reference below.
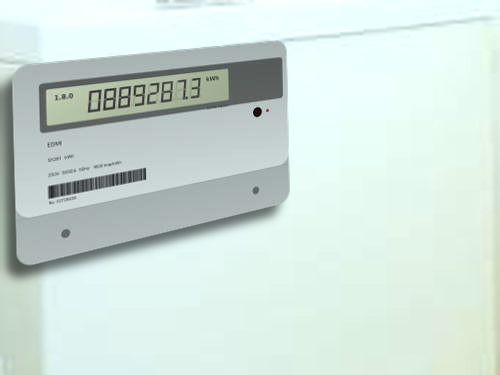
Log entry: kWh 889287.3
